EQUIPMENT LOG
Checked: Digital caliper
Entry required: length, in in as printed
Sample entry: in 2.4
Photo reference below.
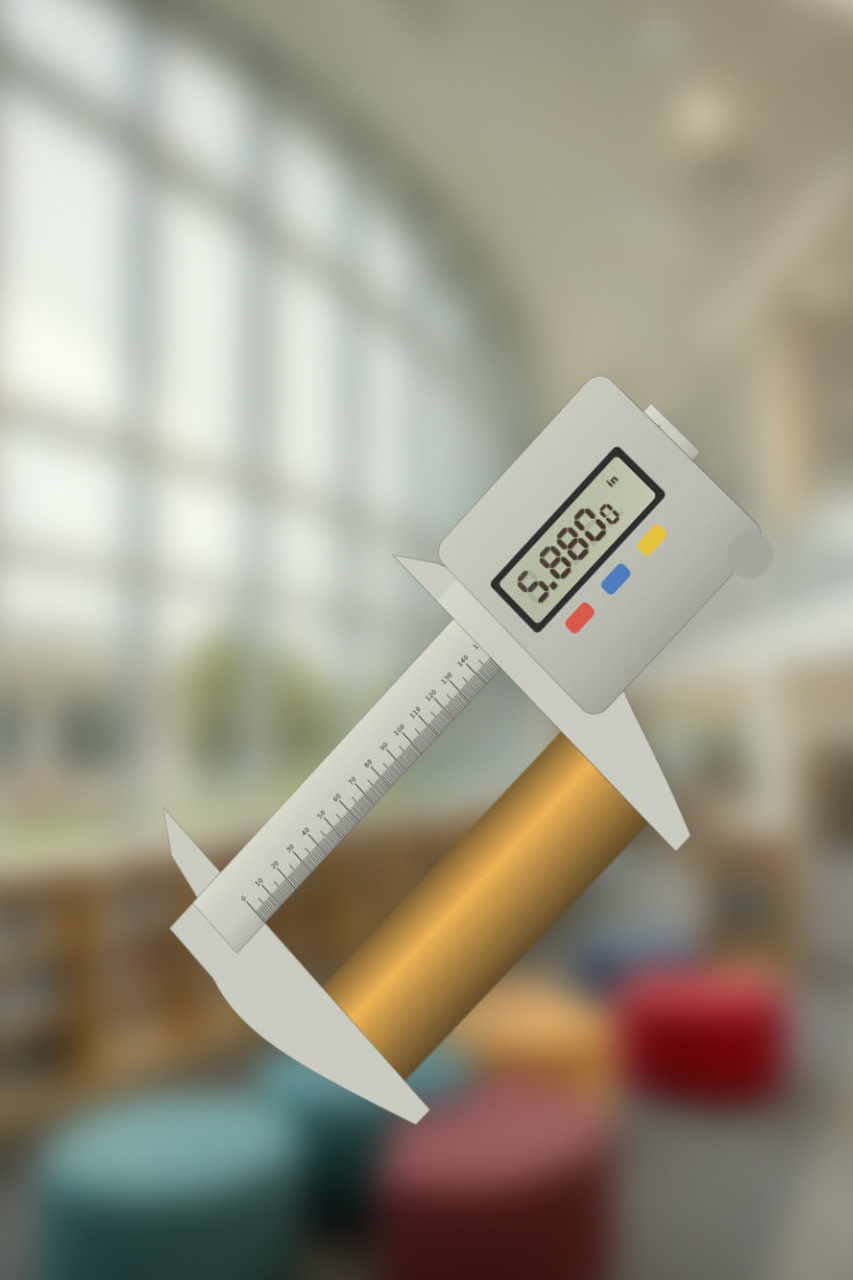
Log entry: in 5.8800
